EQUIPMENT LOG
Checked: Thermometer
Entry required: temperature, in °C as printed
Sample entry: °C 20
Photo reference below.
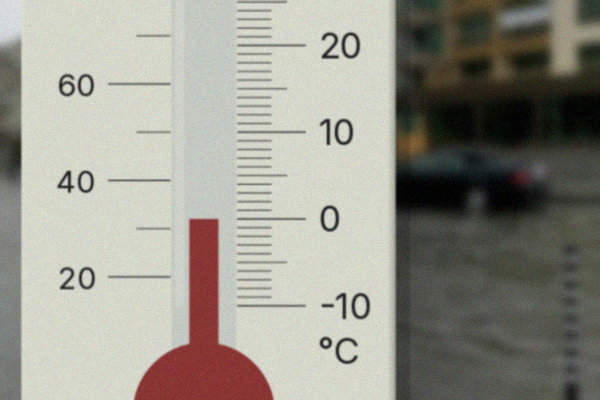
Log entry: °C 0
